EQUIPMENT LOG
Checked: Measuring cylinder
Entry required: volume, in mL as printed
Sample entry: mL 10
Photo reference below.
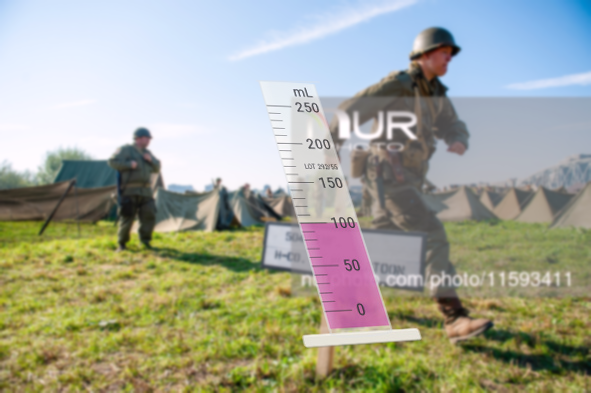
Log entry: mL 100
